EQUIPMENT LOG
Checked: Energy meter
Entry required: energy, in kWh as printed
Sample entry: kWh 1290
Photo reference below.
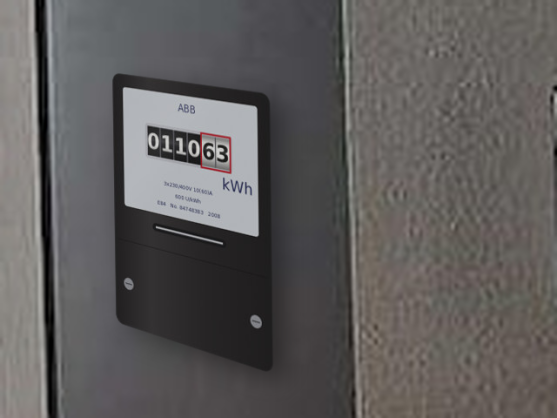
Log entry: kWh 110.63
